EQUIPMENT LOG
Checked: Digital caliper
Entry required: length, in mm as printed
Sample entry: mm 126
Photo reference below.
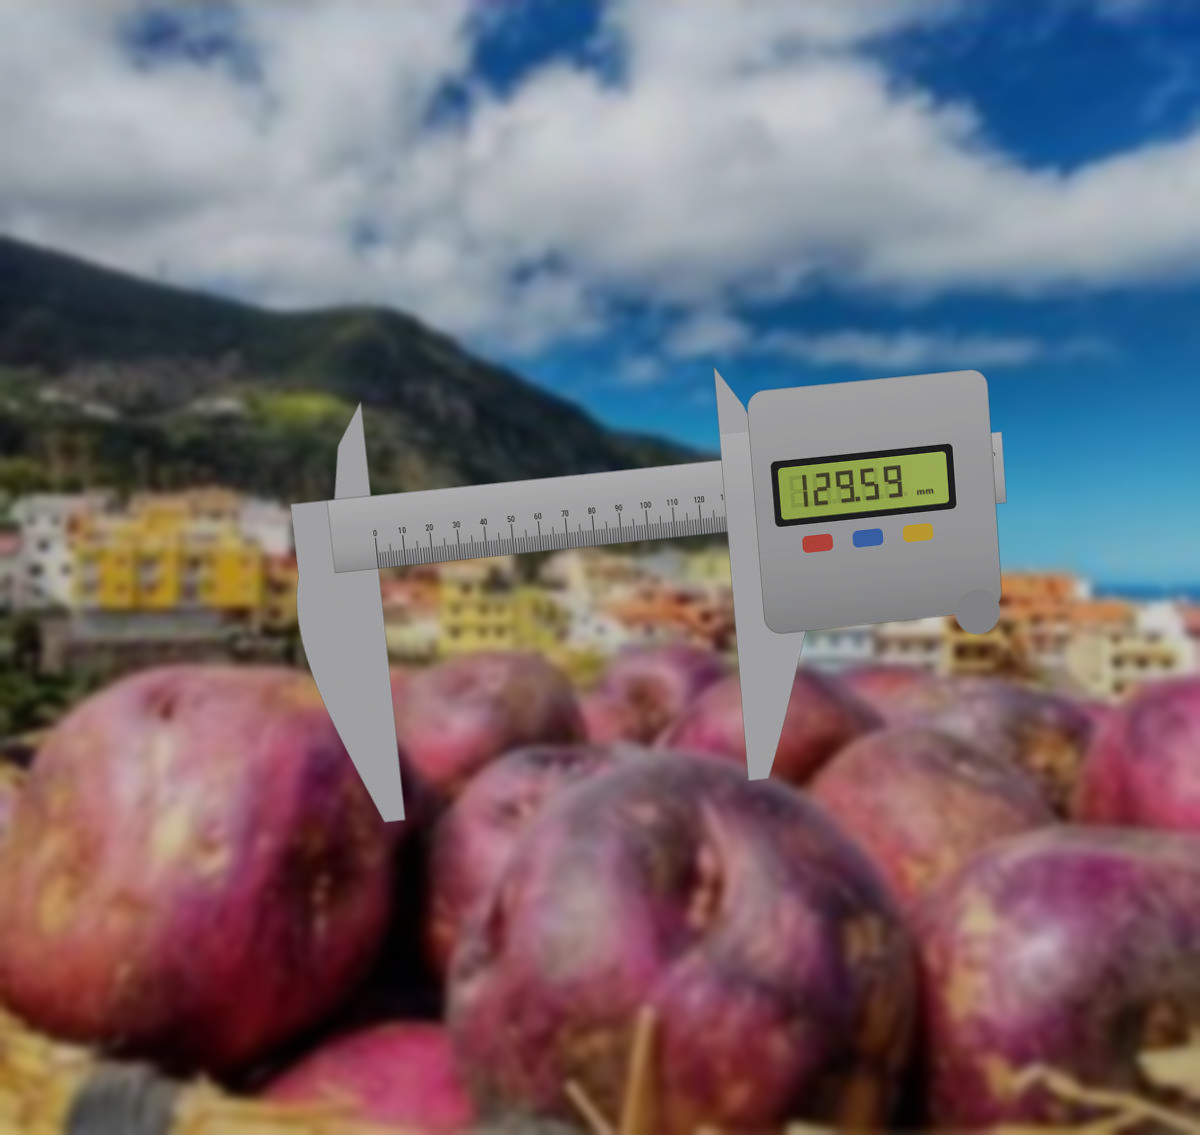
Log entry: mm 129.59
